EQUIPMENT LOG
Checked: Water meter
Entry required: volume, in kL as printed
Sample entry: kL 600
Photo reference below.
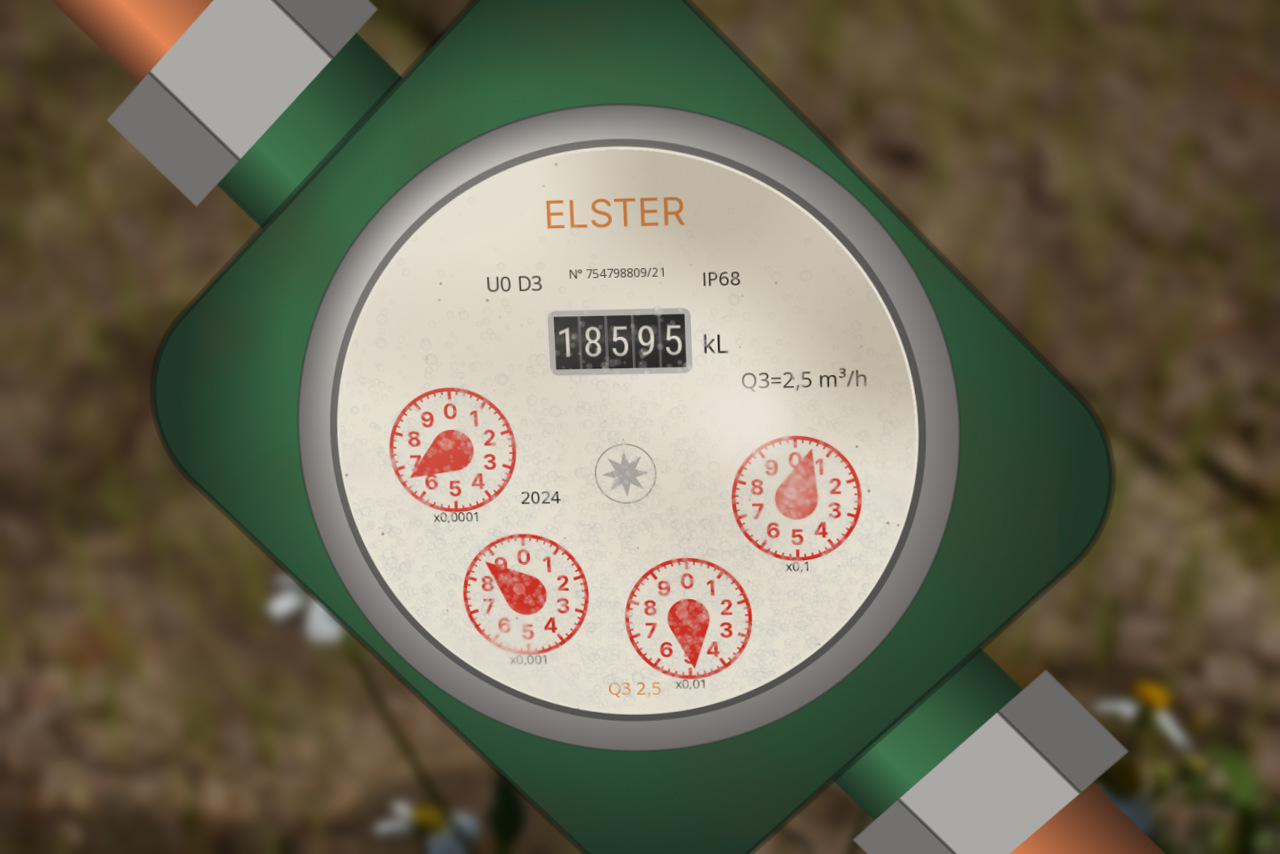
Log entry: kL 18595.0486
